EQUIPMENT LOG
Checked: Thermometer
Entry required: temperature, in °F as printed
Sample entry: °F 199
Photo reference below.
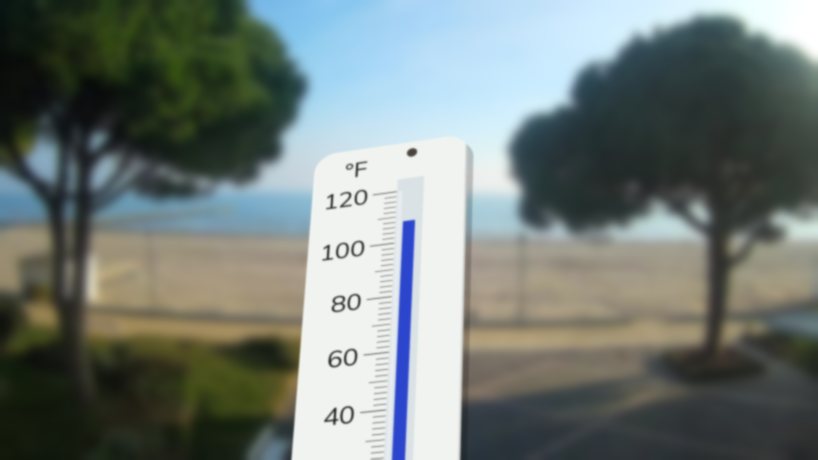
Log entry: °F 108
